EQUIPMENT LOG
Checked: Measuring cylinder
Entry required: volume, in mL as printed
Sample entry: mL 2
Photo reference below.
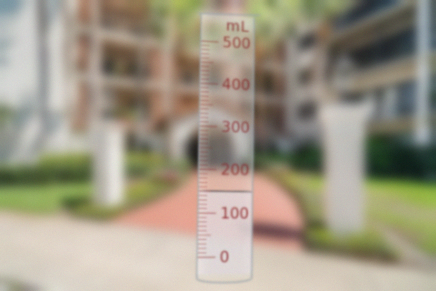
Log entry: mL 150
